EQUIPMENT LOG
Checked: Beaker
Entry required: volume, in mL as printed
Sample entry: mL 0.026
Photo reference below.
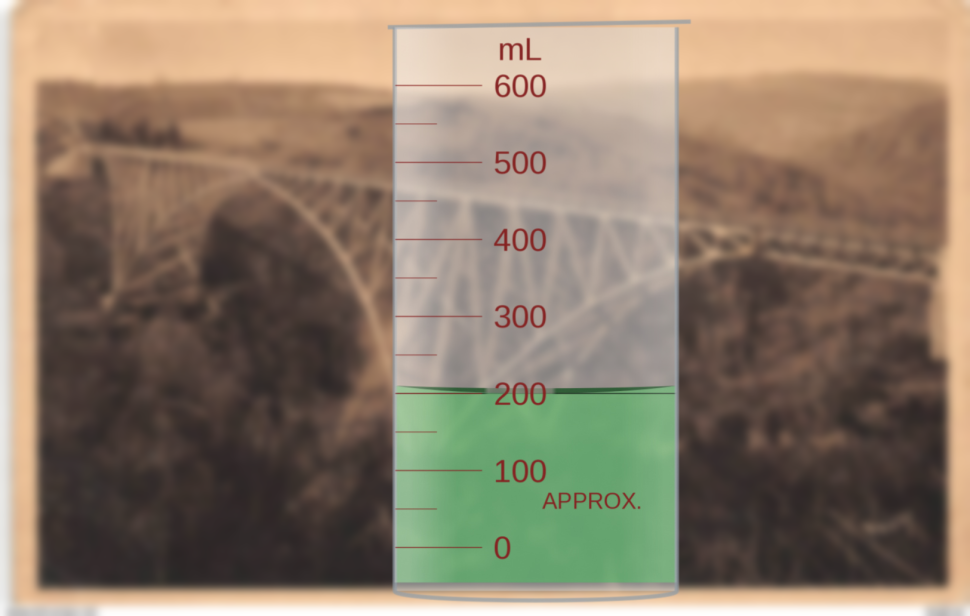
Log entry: mL 200
